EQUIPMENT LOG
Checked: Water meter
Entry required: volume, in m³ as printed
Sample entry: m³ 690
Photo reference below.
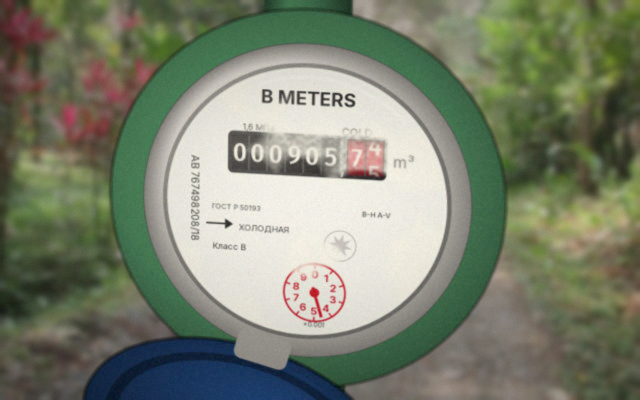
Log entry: m³ 905.744
